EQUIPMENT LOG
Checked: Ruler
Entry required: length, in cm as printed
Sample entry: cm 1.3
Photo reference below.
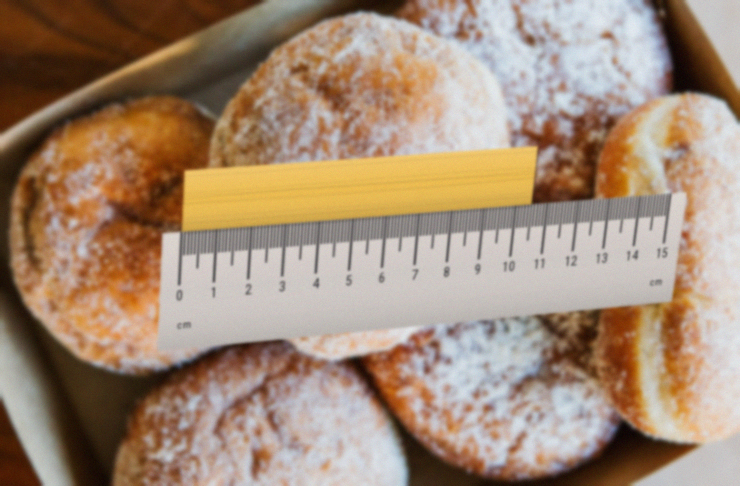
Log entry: cm 10.5
